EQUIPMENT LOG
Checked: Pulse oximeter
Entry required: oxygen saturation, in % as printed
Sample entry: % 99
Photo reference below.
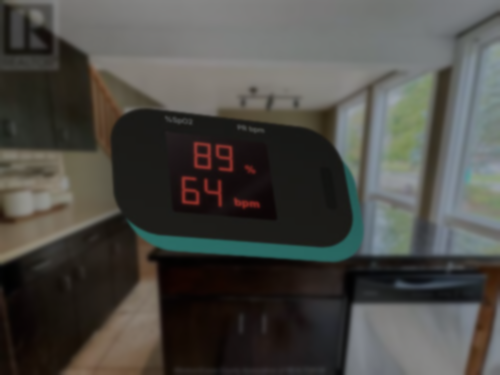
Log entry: % 89
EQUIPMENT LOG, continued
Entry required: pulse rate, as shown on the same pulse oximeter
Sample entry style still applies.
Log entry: bpm 64
